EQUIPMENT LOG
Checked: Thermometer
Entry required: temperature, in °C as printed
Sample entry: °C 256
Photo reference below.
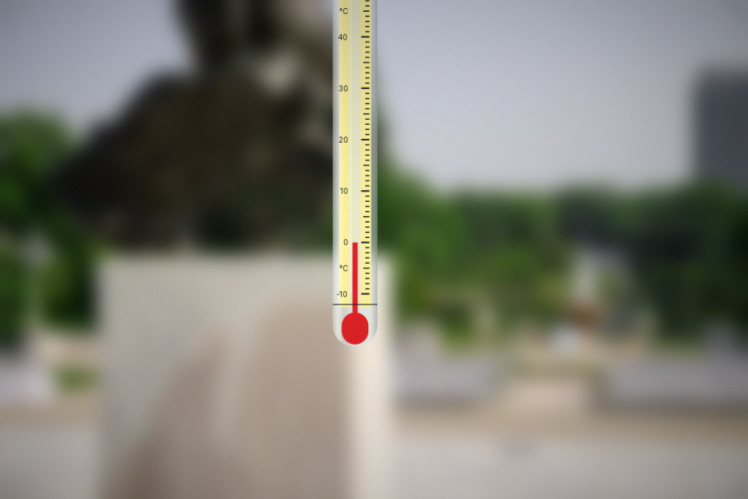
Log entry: °C 0
